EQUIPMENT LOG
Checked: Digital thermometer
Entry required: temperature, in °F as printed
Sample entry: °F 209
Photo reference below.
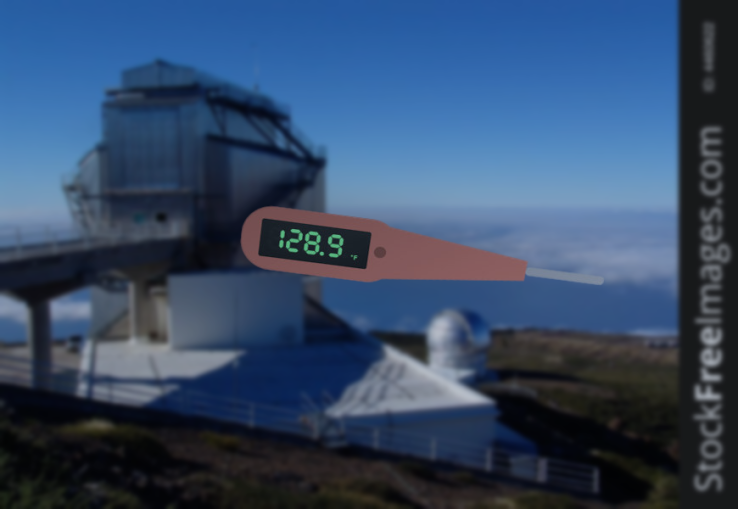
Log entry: °F 128.9
